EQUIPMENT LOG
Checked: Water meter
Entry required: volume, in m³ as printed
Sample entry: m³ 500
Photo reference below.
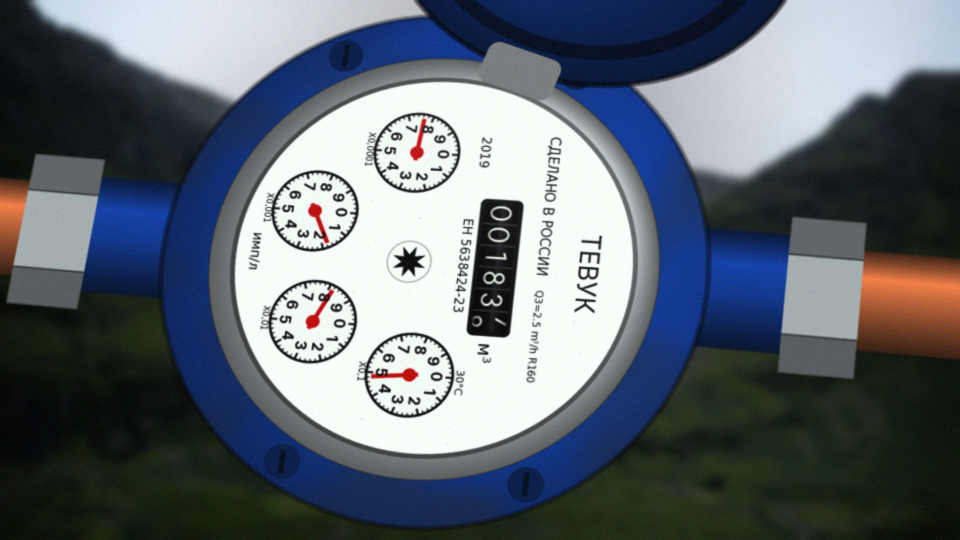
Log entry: m³ 1837.4817
